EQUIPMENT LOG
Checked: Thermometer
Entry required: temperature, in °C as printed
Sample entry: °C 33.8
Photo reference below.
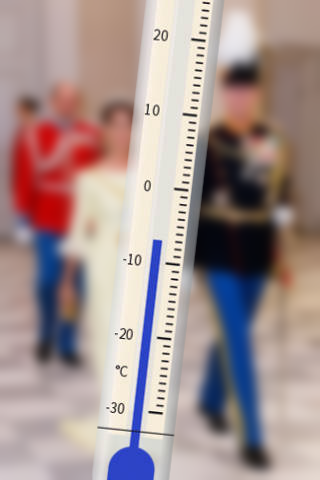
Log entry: °C -7
